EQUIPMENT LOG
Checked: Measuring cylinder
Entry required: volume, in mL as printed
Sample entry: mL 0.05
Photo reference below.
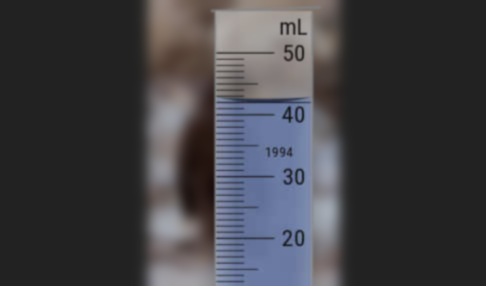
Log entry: mL 42
